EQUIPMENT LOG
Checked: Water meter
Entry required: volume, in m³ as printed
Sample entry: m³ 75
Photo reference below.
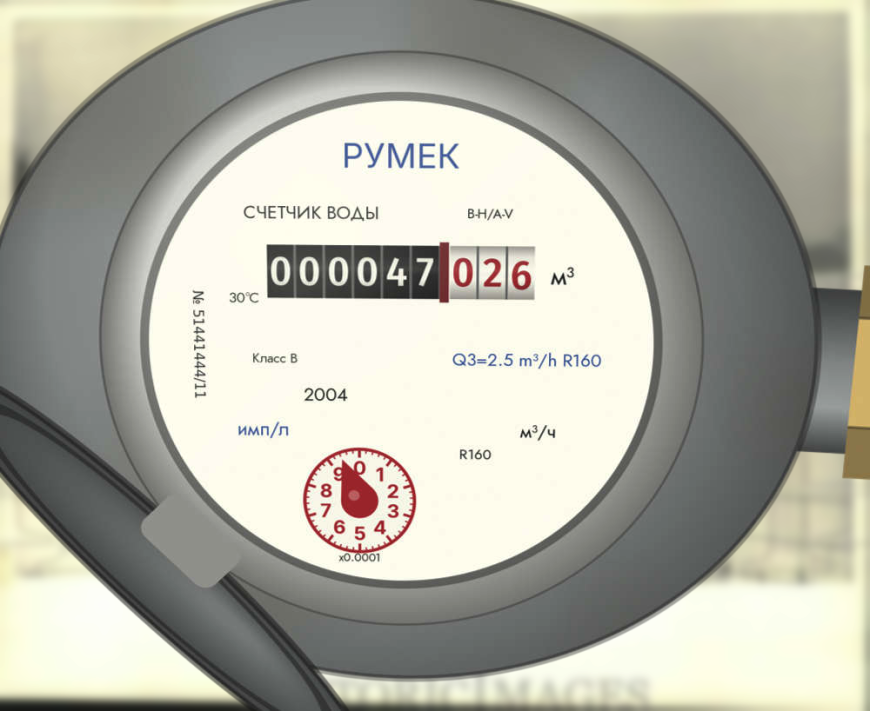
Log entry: m³ 47.0259
